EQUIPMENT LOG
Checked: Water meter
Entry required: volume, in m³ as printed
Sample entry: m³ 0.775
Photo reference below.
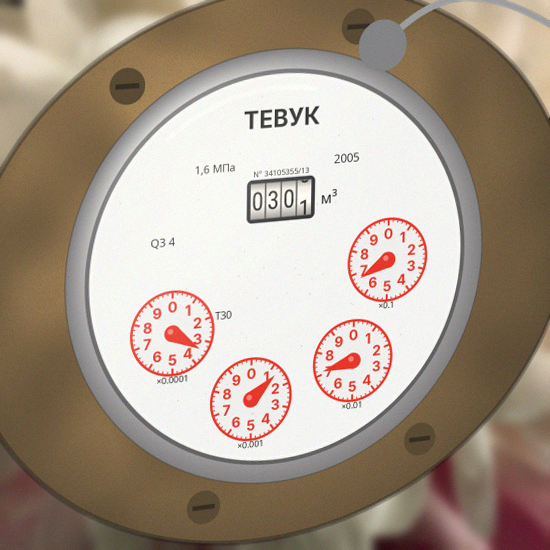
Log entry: m³ 300.6713
